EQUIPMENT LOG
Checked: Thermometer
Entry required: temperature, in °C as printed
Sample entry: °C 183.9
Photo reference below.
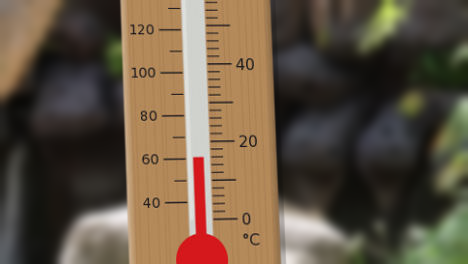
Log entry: °C 16
